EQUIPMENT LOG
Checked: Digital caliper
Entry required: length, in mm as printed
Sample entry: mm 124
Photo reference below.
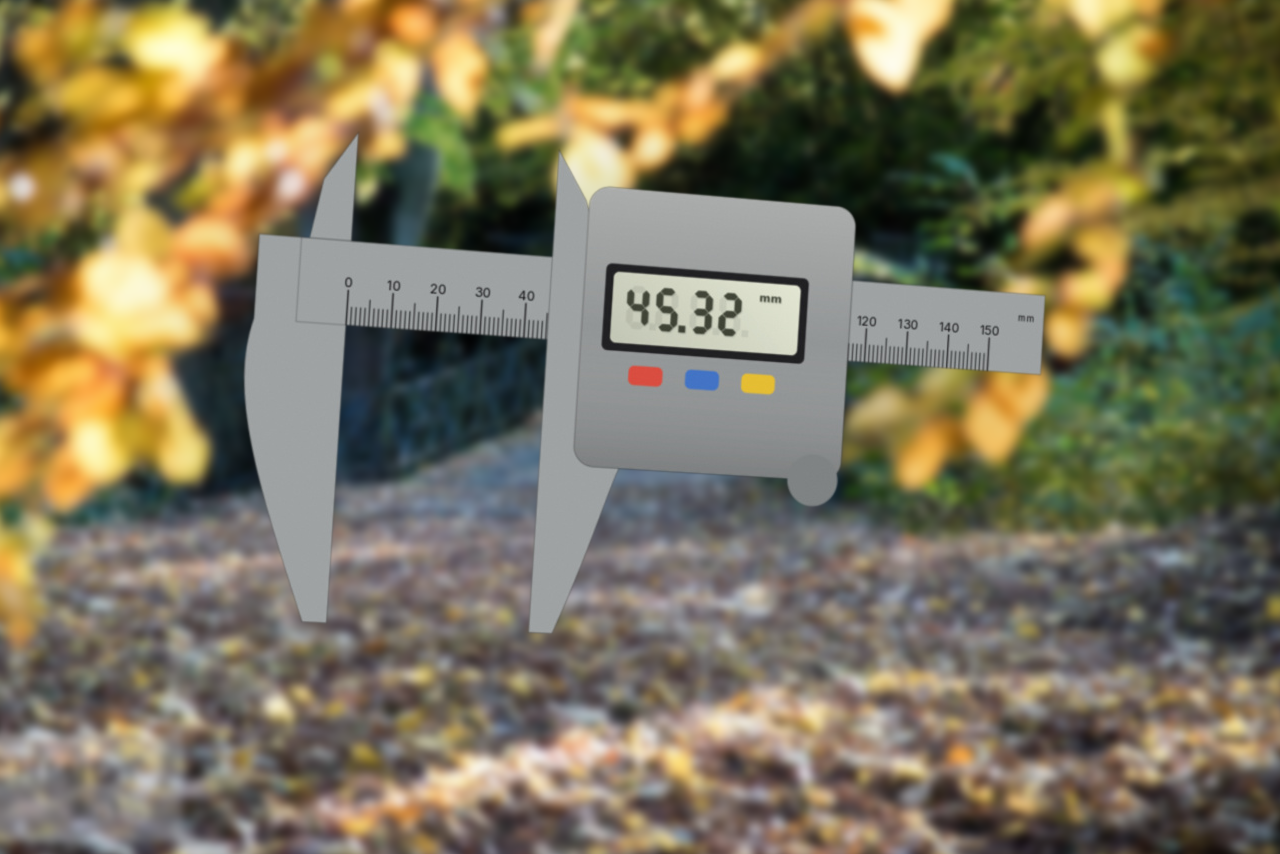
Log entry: mm 45.32
